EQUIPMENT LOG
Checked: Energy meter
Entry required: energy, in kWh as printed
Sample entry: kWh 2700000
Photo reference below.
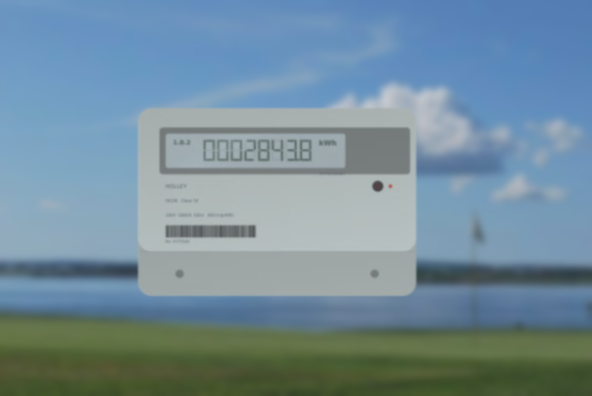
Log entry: kWh 2843.8
